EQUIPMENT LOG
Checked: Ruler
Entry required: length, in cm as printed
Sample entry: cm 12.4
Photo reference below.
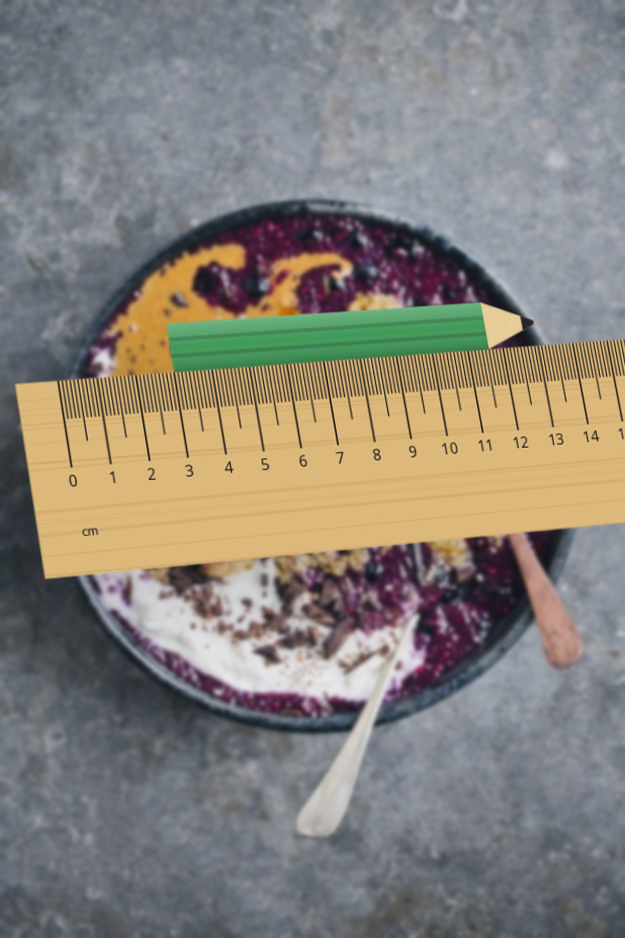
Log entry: cm 10
